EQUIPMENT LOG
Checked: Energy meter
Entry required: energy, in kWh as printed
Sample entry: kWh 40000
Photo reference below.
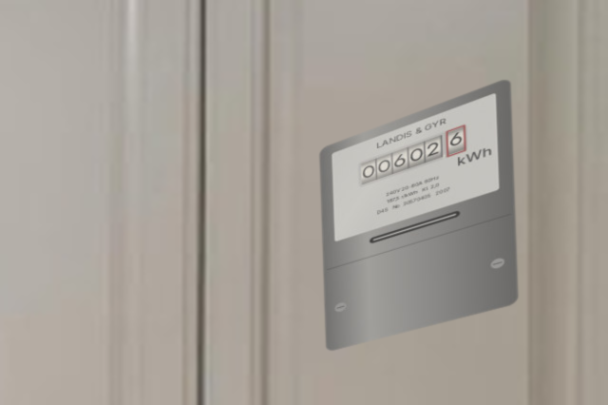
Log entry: kWh 602.6
